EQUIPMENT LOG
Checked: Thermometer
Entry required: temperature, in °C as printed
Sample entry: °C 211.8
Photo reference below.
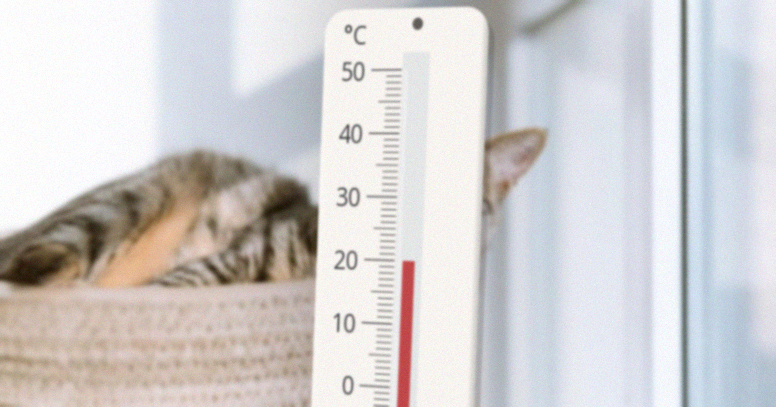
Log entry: °C 20
